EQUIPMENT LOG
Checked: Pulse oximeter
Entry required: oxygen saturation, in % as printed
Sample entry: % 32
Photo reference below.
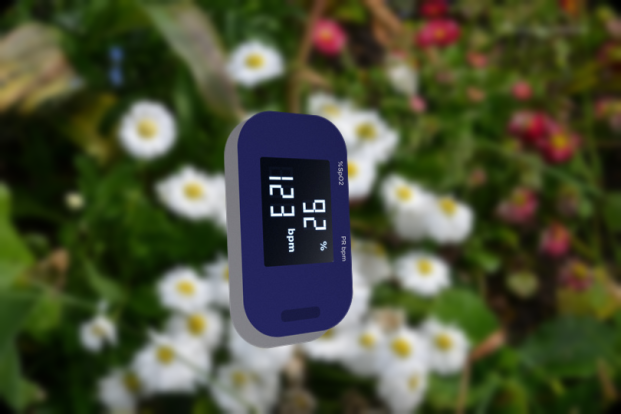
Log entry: % 92
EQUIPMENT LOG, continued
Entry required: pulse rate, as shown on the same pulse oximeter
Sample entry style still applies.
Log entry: bpm 123
